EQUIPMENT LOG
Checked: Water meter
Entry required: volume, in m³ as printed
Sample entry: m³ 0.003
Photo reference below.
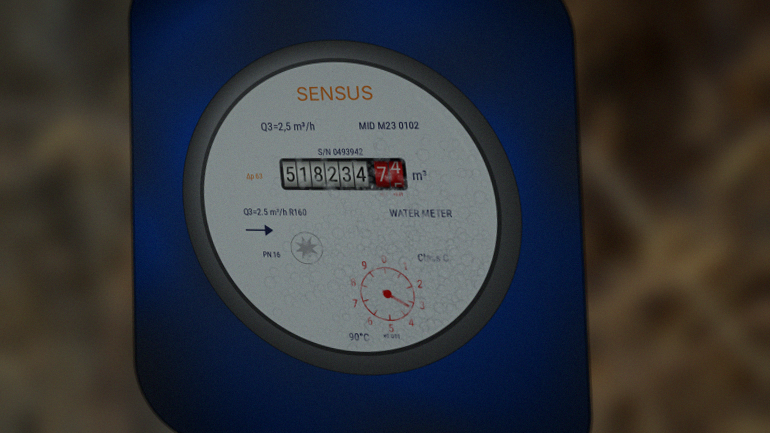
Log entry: m³ 518234.743
